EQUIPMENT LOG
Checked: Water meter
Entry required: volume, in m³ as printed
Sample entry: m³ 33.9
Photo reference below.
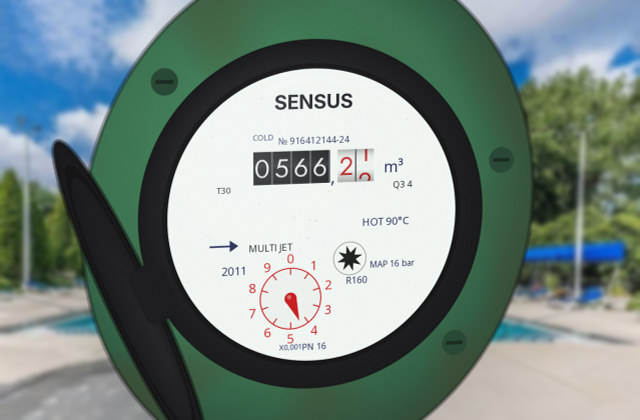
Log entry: m³ 566.214
